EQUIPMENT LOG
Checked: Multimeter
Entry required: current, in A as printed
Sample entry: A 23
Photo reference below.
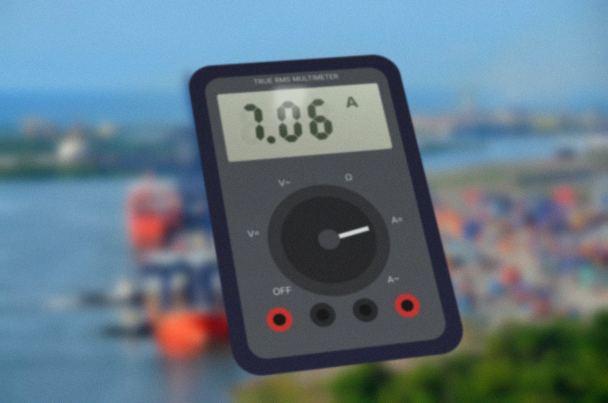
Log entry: A 7.06
